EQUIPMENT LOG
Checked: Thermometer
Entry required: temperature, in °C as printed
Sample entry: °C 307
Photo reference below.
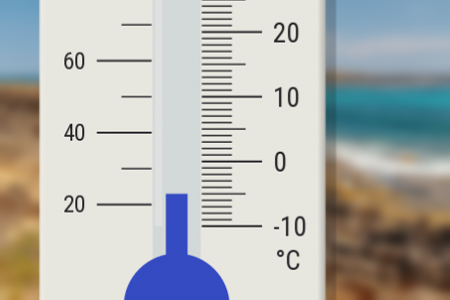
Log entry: °C -5
